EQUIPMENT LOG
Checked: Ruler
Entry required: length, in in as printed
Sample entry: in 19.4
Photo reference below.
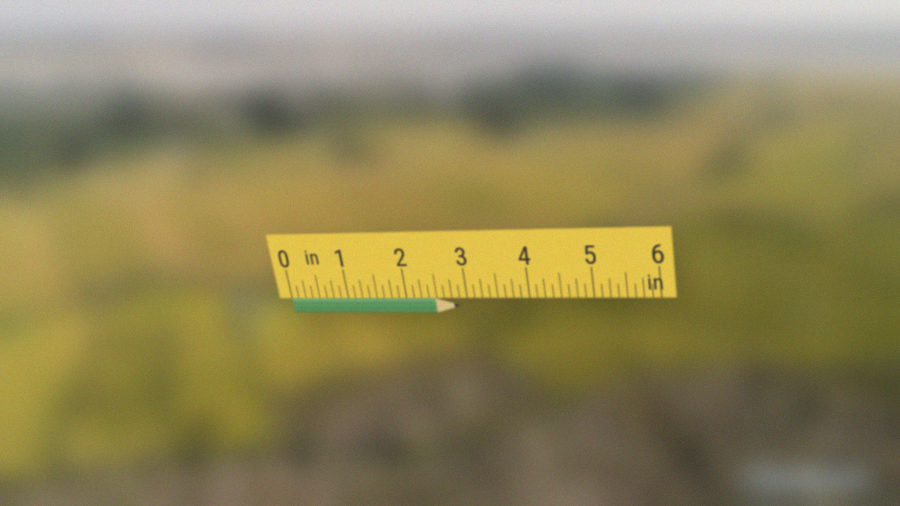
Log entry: in 2.875
